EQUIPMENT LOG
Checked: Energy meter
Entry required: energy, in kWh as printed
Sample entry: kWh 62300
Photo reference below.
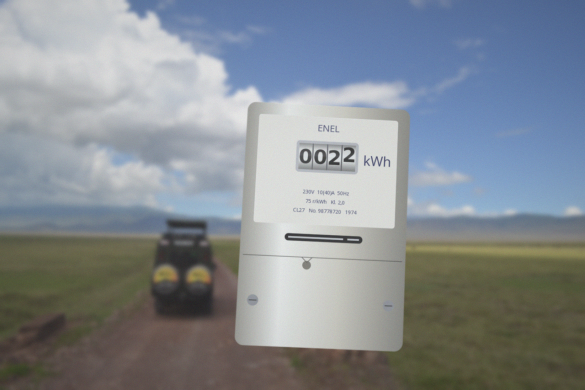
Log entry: kWh 22
